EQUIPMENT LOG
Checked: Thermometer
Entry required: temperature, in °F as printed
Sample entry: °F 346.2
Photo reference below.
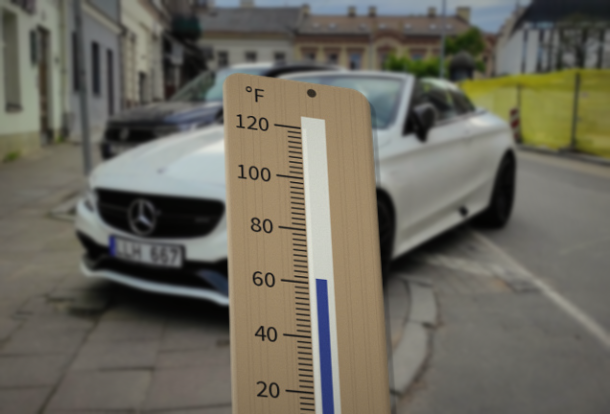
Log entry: °F 62
